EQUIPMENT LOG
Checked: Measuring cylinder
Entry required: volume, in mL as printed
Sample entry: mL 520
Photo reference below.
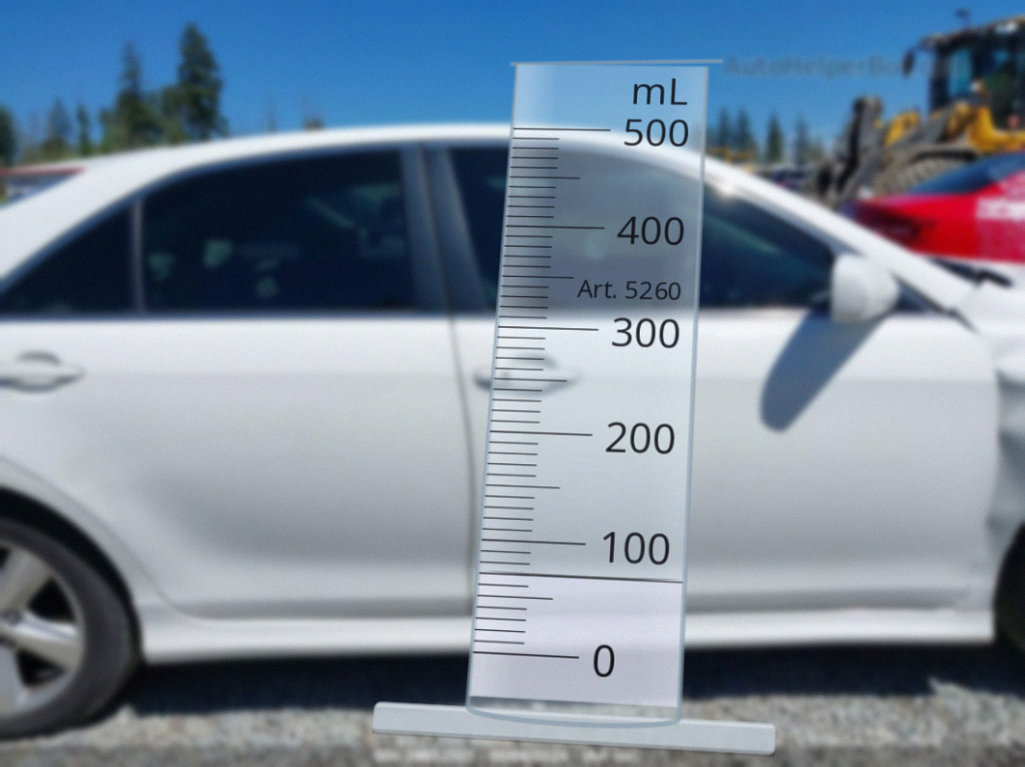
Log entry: mL 70
